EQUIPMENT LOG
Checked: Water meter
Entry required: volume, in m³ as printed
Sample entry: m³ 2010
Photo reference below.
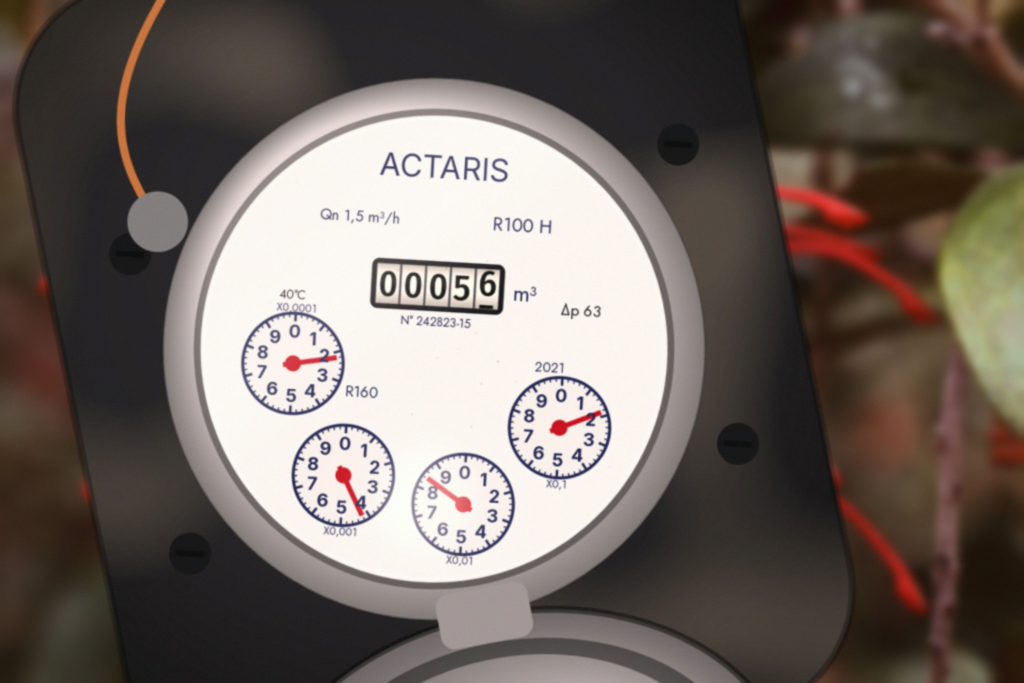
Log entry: m³ 56.1842
